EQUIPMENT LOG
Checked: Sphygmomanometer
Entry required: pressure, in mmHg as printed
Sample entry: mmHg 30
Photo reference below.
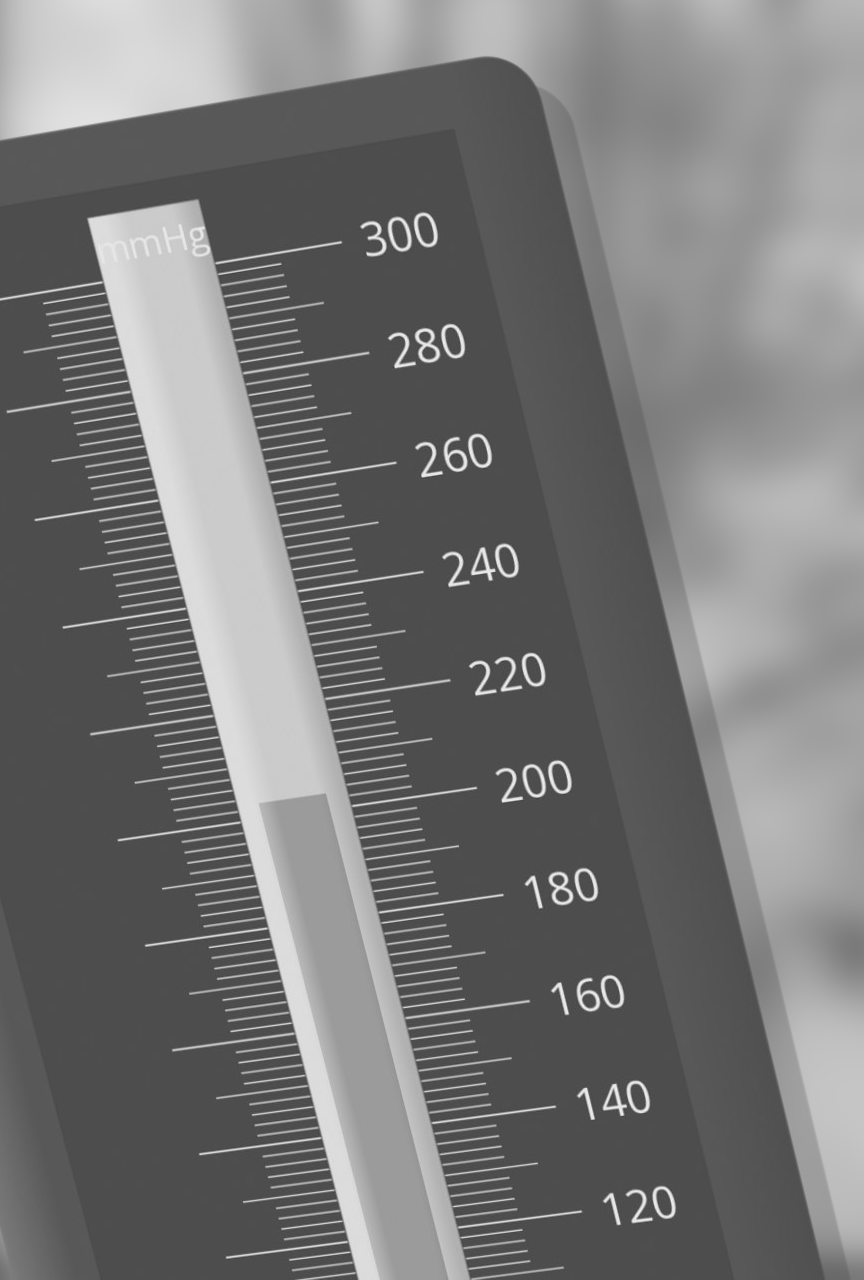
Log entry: mmHg 203
